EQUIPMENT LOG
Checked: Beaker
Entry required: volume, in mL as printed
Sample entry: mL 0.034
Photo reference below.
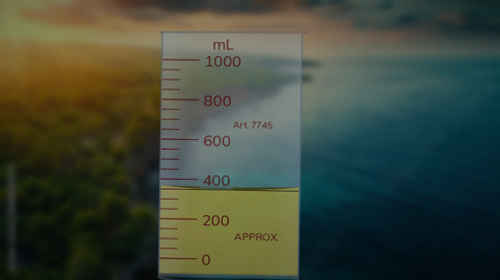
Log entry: mL 350
